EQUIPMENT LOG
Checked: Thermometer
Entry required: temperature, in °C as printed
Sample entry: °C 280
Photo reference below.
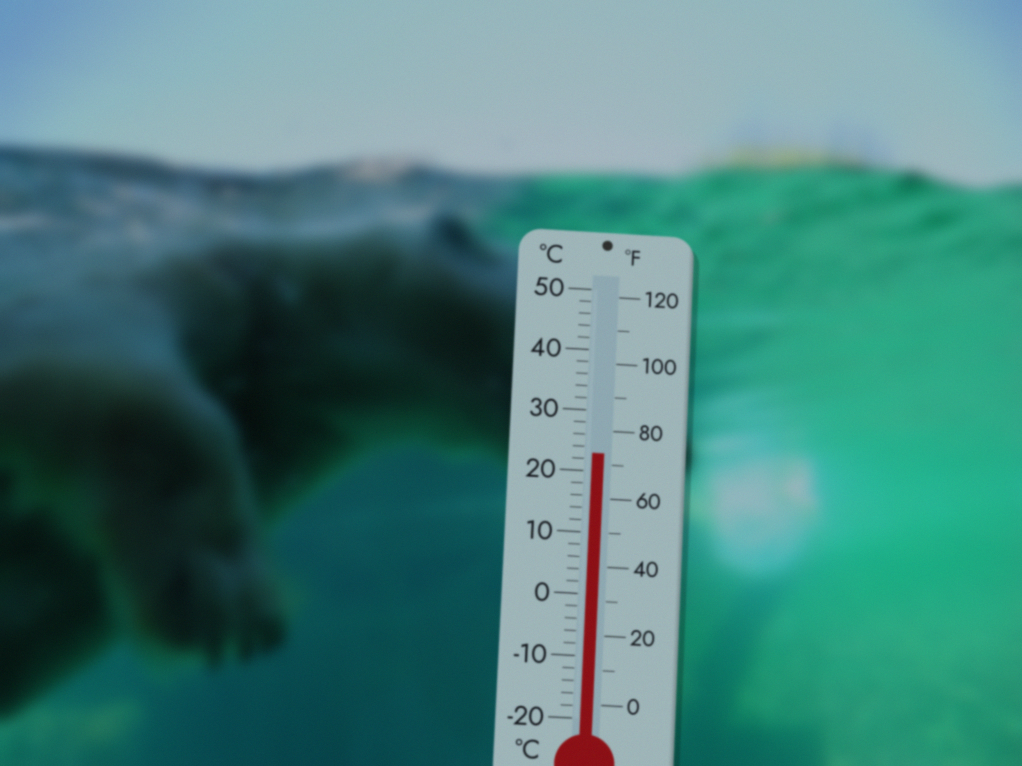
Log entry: °C 23
